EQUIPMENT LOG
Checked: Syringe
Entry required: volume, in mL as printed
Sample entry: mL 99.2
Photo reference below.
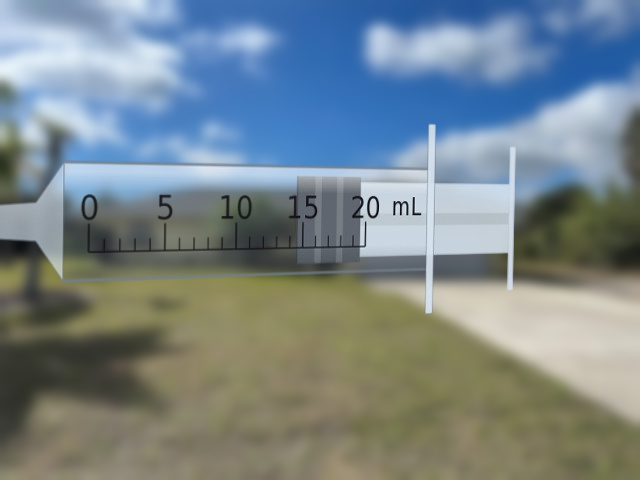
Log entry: mL 14.5
